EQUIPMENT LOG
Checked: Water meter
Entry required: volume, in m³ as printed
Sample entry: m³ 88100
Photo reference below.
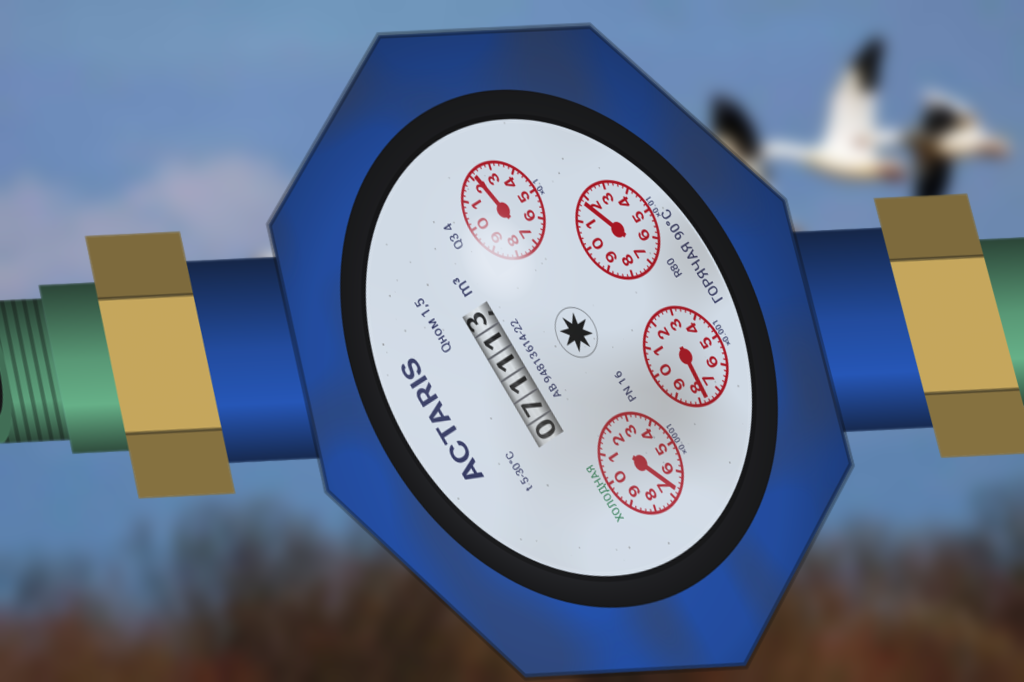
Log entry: m³ 71113.2176
